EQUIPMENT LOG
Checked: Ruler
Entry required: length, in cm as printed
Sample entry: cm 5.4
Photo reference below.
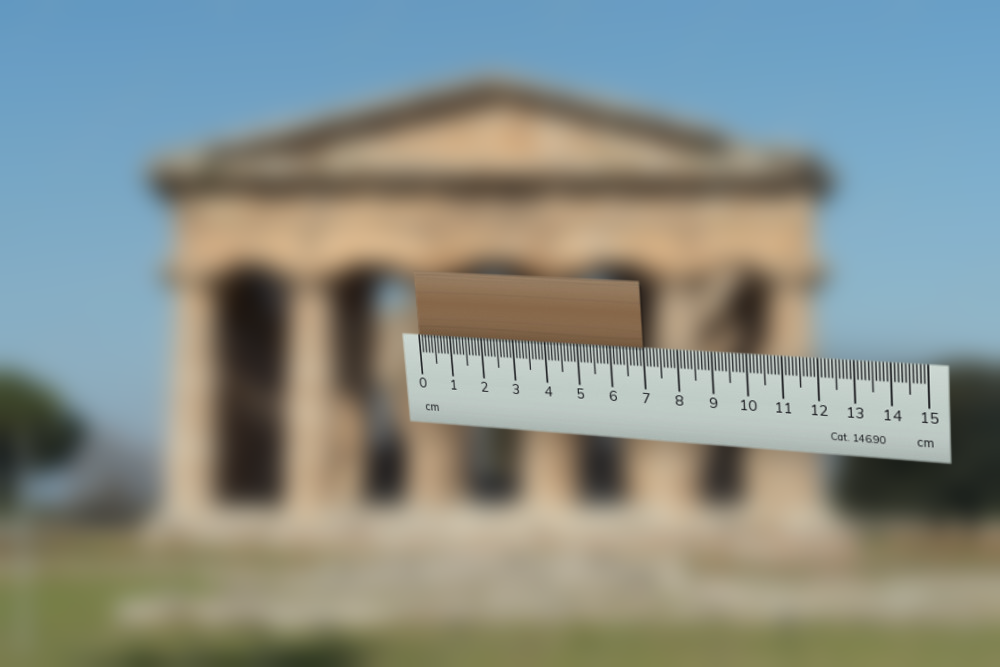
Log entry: cm 7
